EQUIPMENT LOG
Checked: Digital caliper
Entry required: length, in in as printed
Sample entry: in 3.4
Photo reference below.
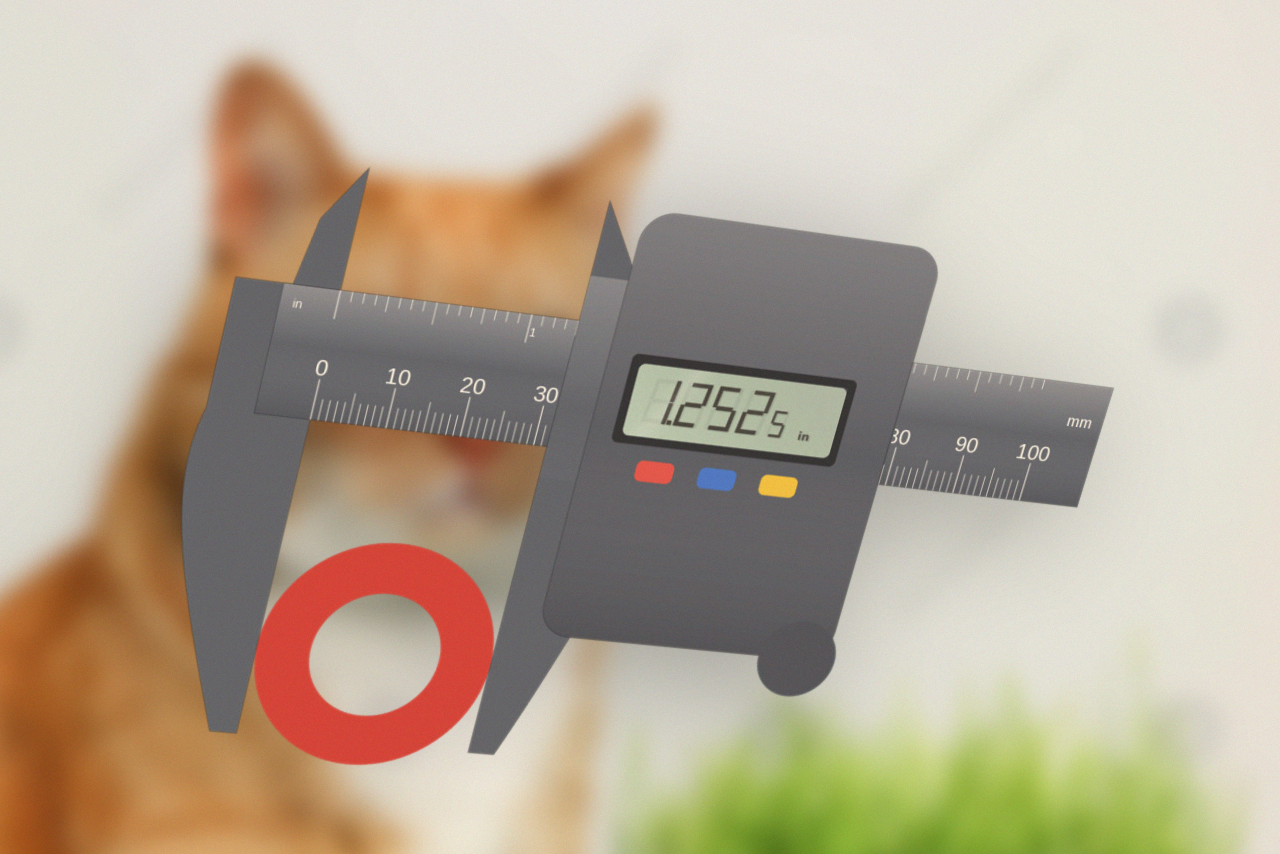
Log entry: in 1.2525
